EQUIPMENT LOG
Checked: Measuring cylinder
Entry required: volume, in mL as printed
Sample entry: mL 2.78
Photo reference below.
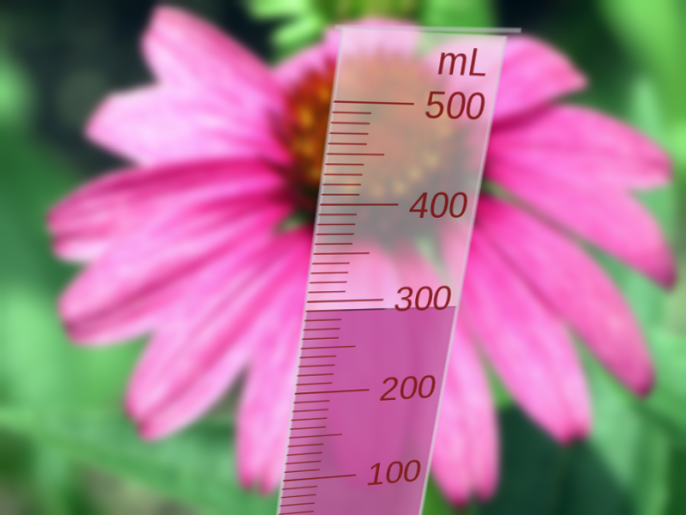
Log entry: mL 290
